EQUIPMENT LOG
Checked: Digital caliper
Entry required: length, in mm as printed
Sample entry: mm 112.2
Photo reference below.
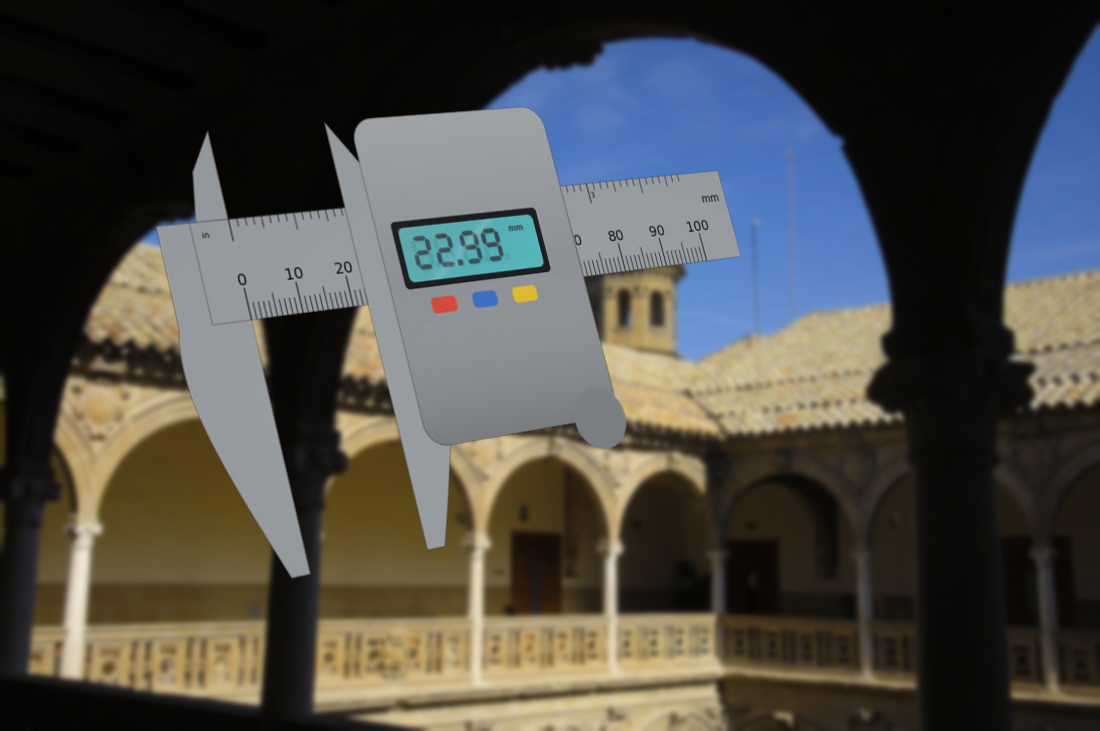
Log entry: mm 22.99
